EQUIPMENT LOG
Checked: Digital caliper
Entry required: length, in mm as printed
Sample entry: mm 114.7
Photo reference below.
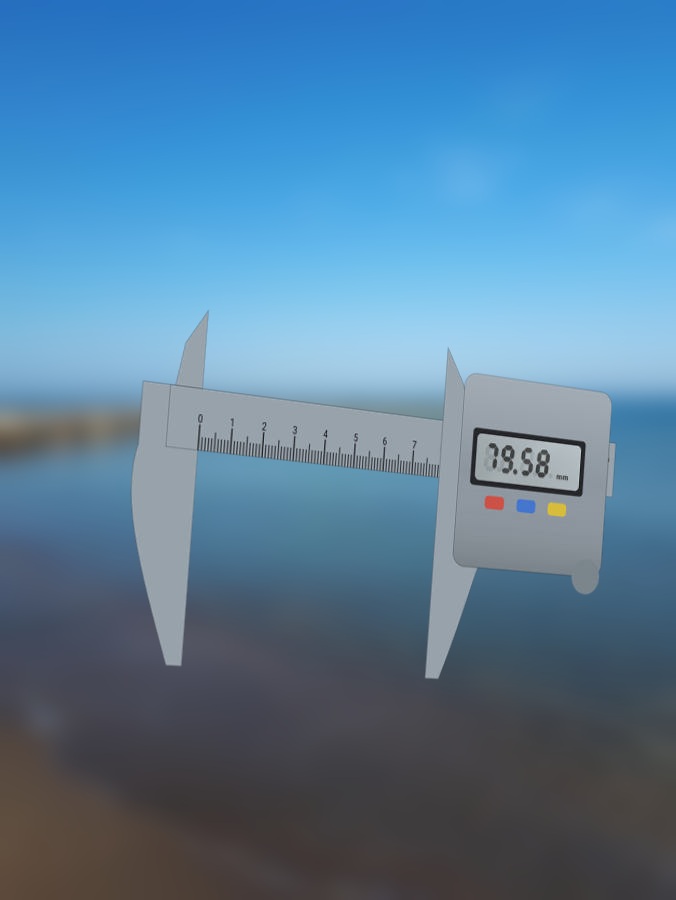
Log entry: mm 79.58
